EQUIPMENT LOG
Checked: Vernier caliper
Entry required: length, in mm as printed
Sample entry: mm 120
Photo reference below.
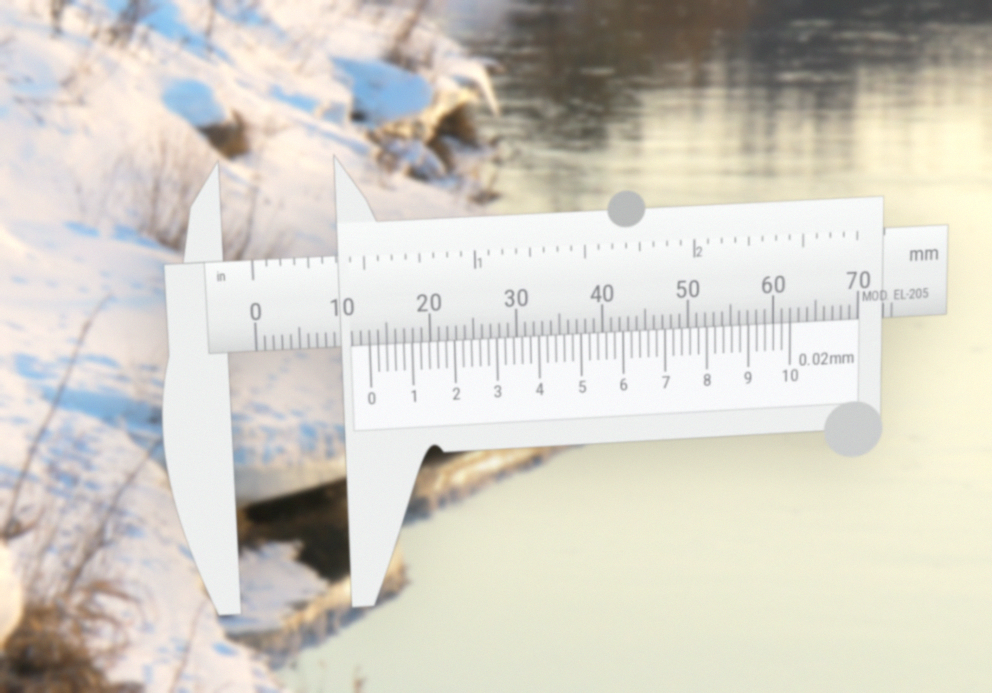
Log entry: mm 13.0
